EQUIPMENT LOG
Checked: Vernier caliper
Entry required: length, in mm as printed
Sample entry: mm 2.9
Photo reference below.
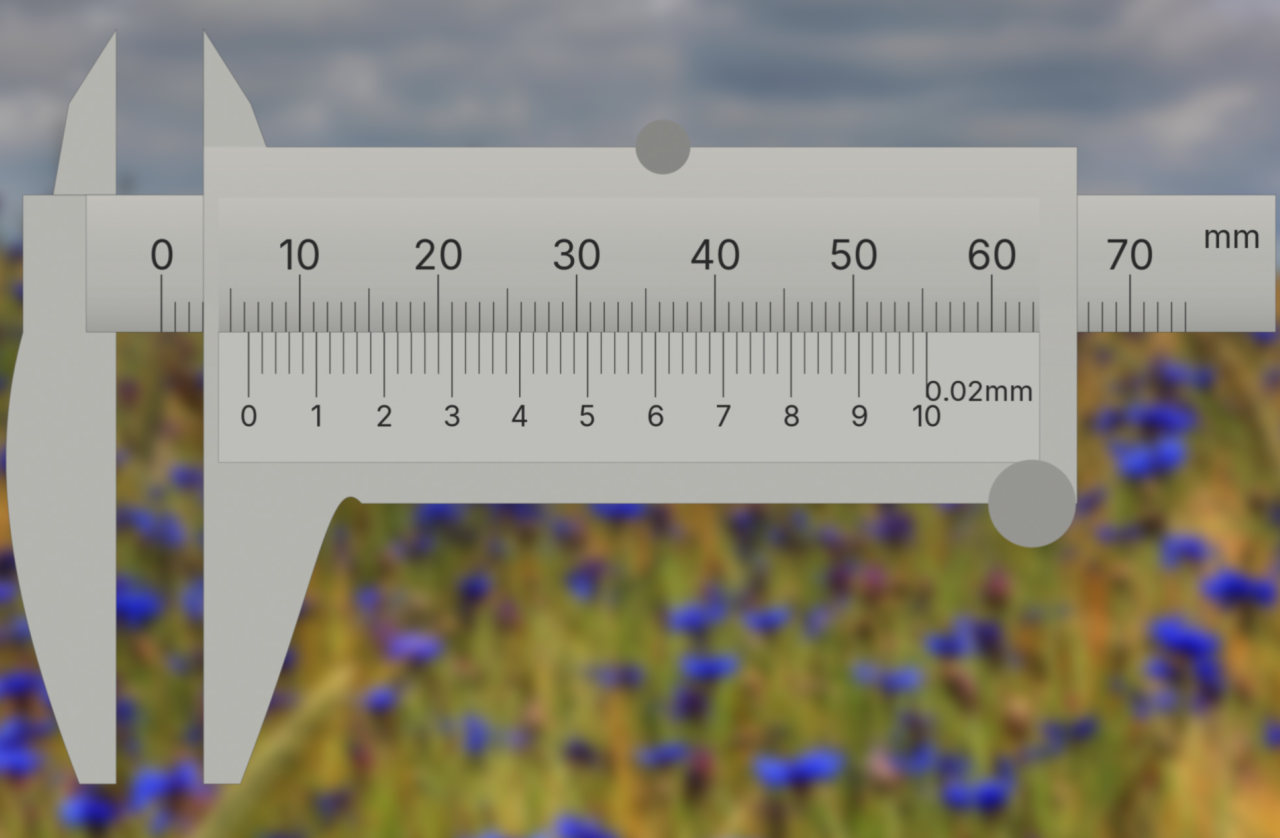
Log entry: mm 6.3
